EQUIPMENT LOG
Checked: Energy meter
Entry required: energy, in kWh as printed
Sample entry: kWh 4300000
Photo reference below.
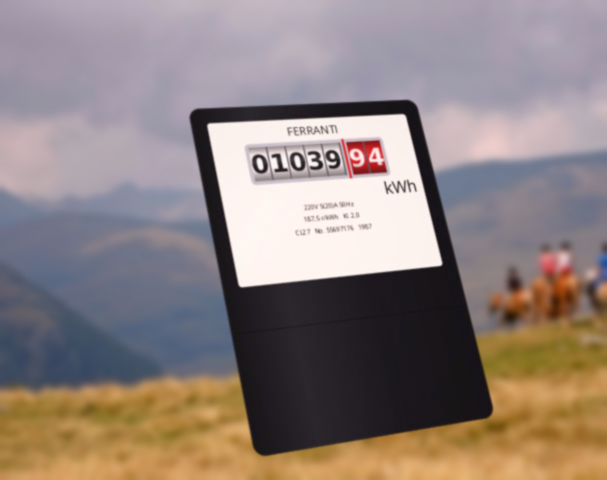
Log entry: kWh 1039.94
